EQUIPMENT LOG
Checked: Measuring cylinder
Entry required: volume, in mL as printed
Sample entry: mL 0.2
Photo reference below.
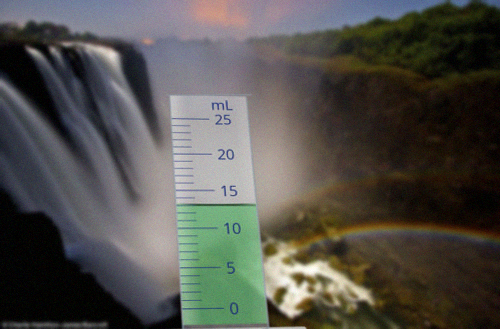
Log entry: mL 13
